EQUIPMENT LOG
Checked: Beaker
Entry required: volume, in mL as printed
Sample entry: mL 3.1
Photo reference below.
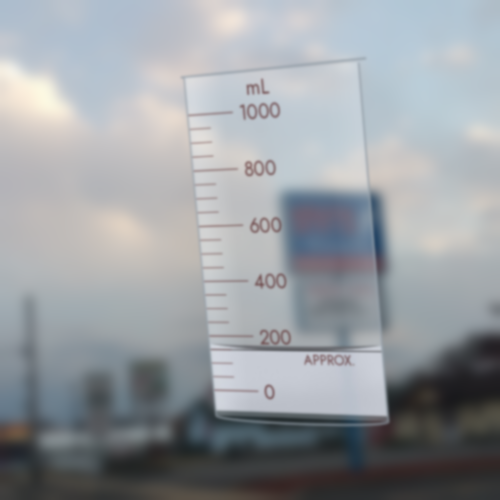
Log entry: mL 150
